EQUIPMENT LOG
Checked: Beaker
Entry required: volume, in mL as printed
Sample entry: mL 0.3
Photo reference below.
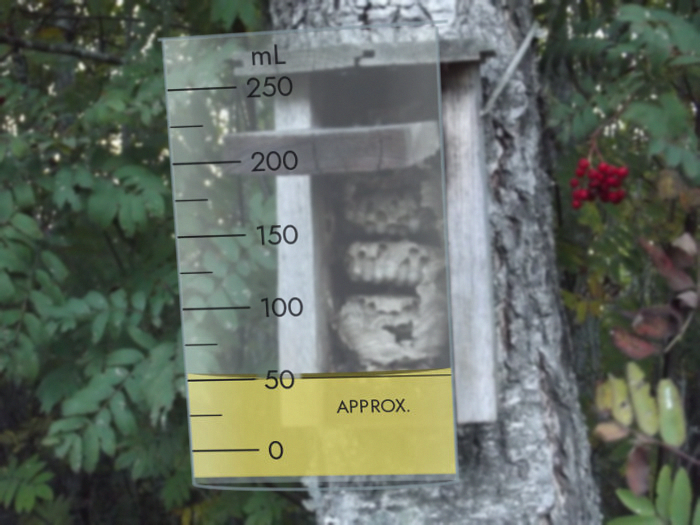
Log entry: mL 50
